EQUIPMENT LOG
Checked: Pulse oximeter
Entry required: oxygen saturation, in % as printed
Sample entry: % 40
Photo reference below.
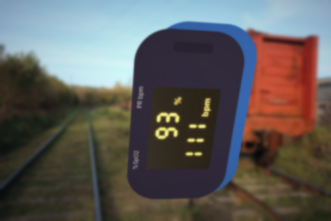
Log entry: % 93
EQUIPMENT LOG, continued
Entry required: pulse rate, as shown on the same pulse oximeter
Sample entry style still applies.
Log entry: bpm 111
